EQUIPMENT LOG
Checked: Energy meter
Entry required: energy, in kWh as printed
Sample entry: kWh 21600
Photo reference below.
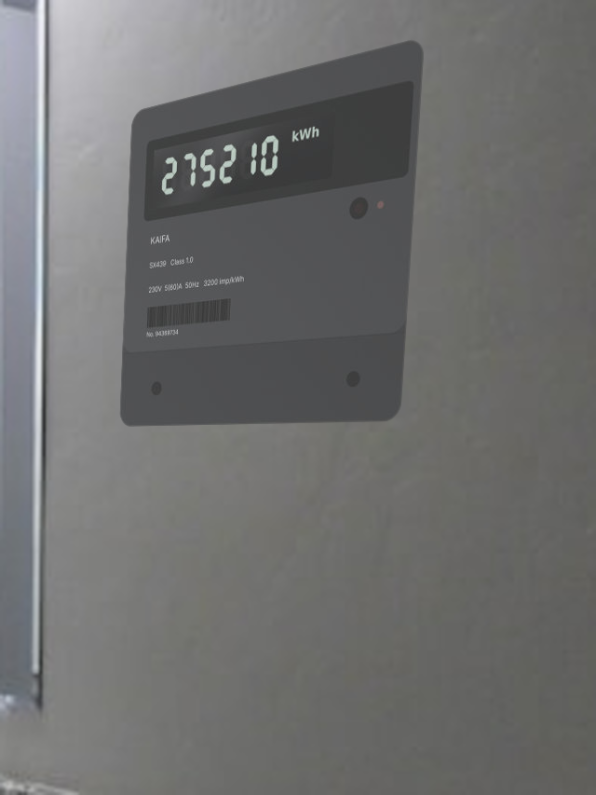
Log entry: kWh 275210
